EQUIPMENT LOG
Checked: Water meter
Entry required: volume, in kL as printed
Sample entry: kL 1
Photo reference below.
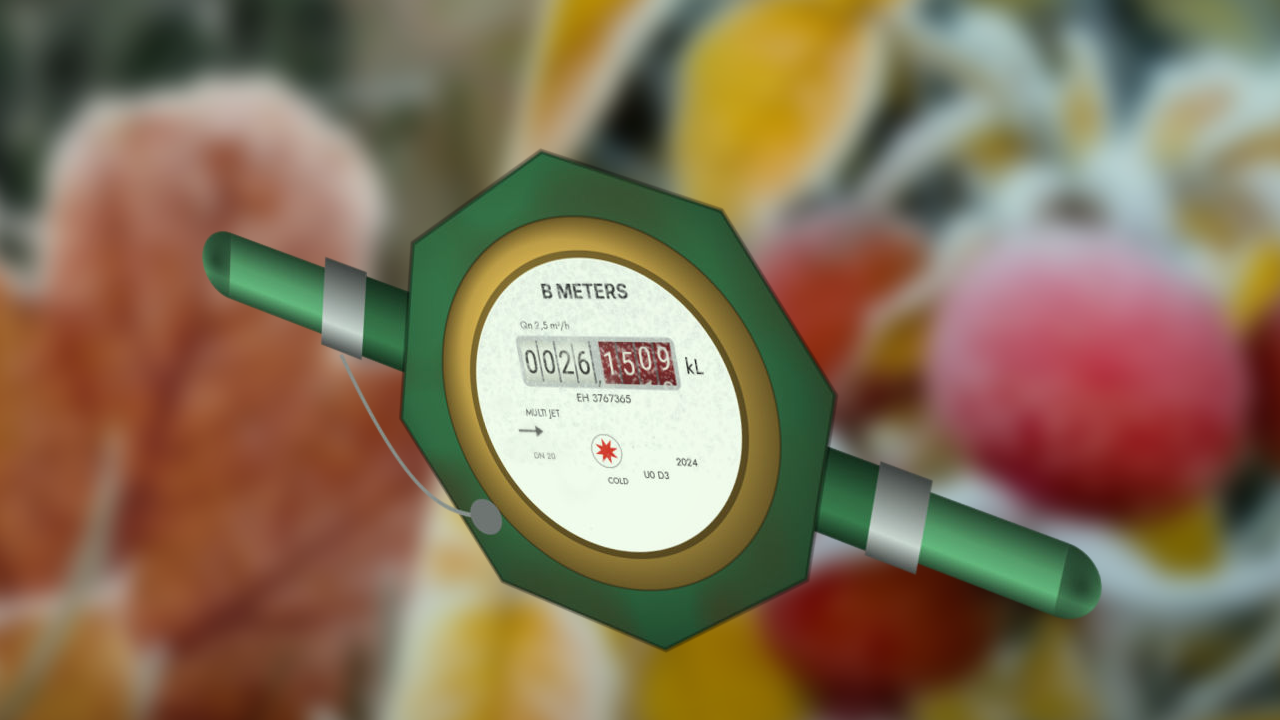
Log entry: kL 26.1509
